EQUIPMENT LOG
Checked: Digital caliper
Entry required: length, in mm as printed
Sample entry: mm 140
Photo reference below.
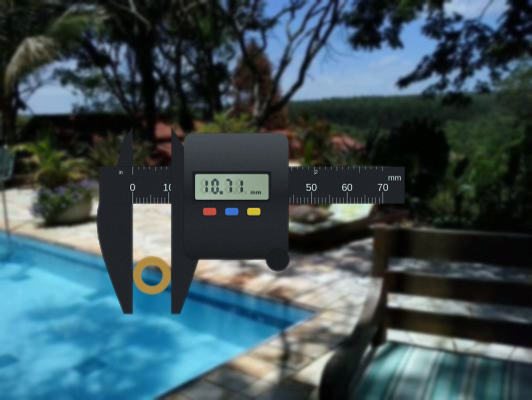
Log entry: mm 10.71
